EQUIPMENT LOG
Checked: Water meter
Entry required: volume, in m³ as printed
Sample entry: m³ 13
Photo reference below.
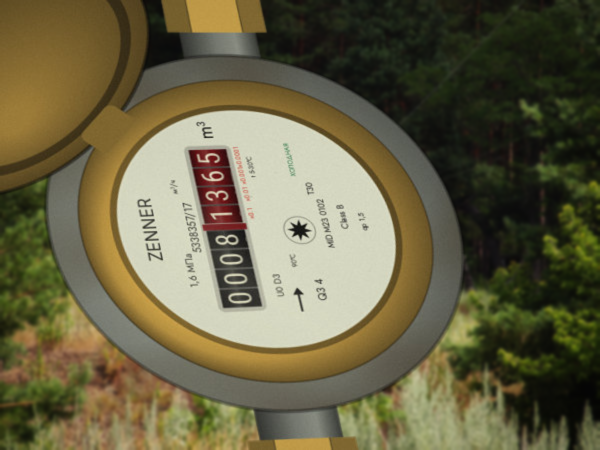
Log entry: m³ 8.1365
